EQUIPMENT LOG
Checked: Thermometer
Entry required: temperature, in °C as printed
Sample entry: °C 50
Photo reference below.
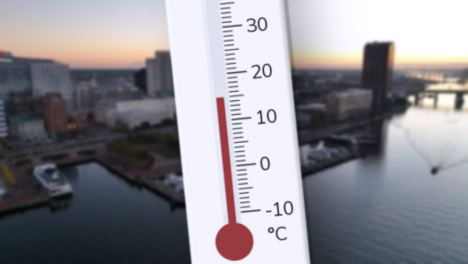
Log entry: °C 15
